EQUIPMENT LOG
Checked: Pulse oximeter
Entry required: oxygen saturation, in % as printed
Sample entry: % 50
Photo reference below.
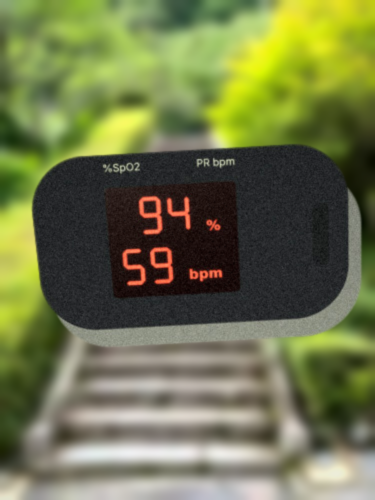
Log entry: % 94
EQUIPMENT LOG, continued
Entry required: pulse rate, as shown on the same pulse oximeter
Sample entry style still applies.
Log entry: bpm 59
